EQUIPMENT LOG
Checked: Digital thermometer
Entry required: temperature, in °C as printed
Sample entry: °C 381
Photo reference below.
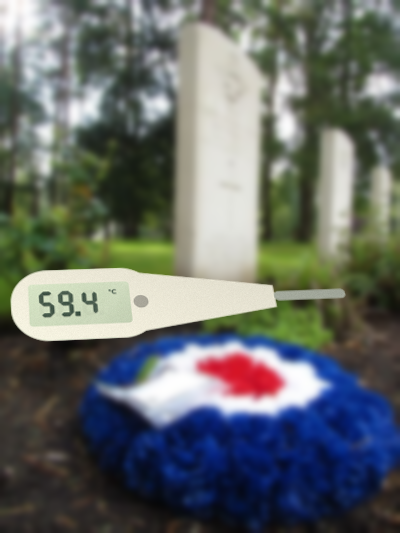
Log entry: °C 59.4
